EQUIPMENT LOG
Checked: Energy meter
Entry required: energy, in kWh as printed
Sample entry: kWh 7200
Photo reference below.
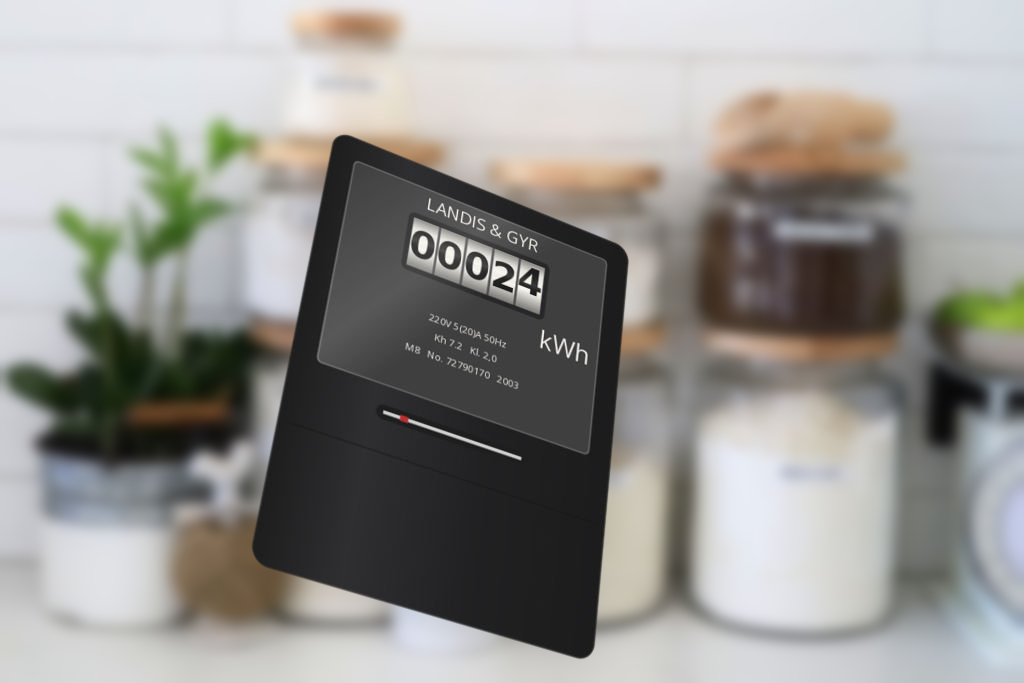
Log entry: kWh 24
